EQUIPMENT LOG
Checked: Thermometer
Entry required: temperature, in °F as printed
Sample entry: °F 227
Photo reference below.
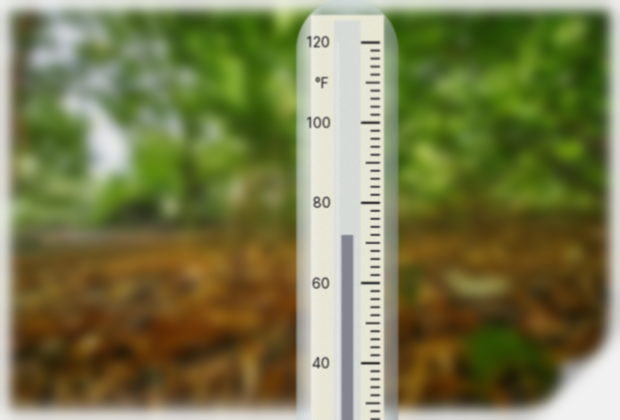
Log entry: °F 72
